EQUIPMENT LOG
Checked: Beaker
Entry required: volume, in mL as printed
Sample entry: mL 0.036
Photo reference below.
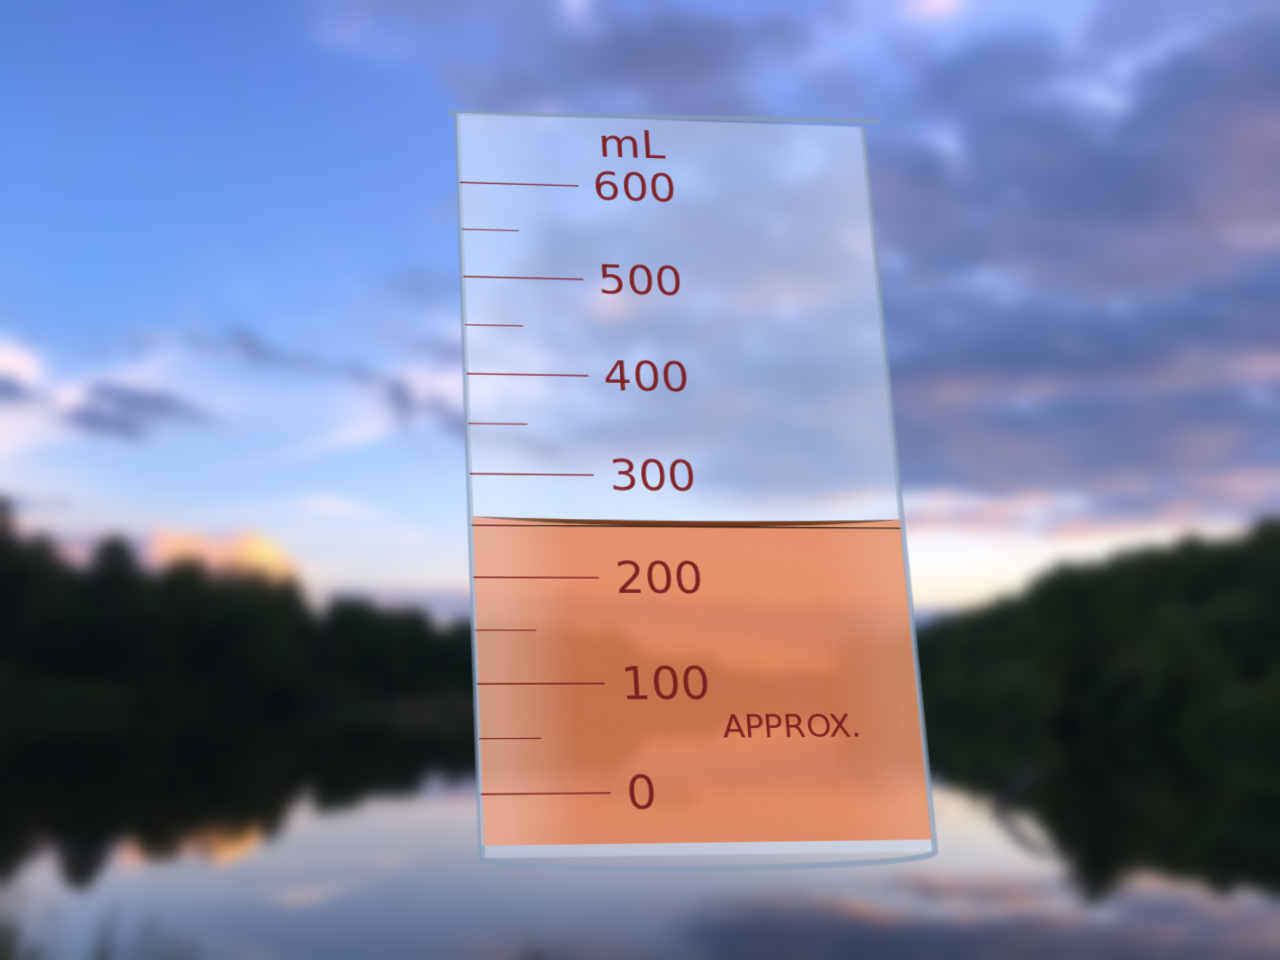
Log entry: mL 250
